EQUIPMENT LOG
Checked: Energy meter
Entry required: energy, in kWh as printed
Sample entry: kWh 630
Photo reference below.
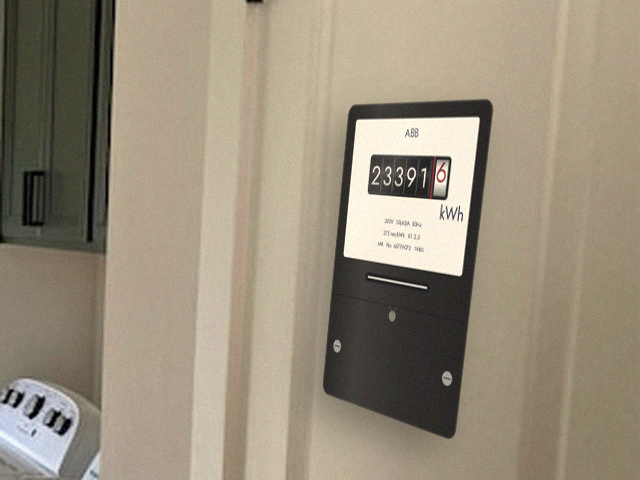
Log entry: kWh 23391.6
